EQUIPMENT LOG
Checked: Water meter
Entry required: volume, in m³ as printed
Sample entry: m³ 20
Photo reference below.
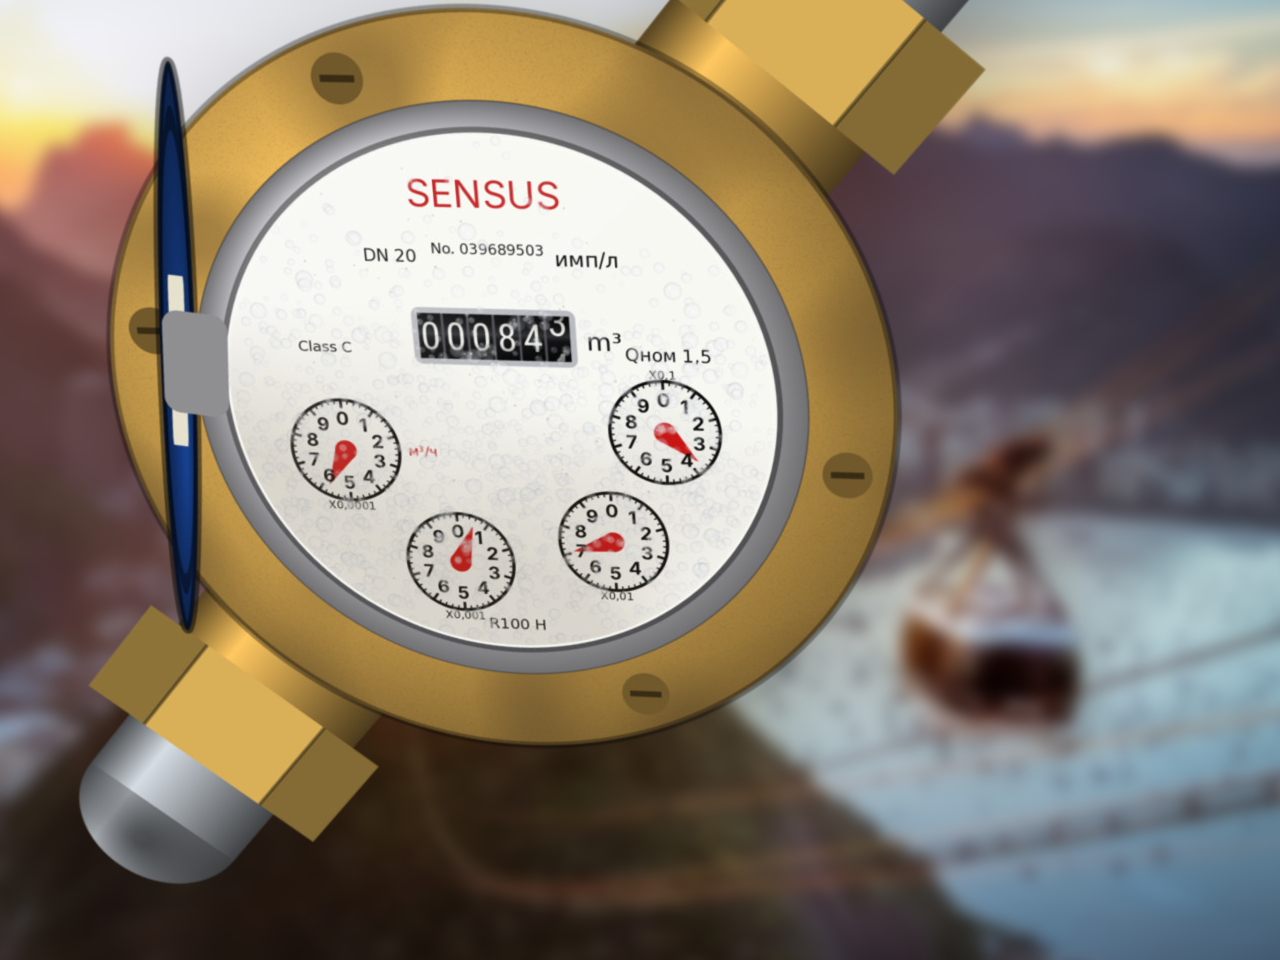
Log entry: m³ 843.3705
